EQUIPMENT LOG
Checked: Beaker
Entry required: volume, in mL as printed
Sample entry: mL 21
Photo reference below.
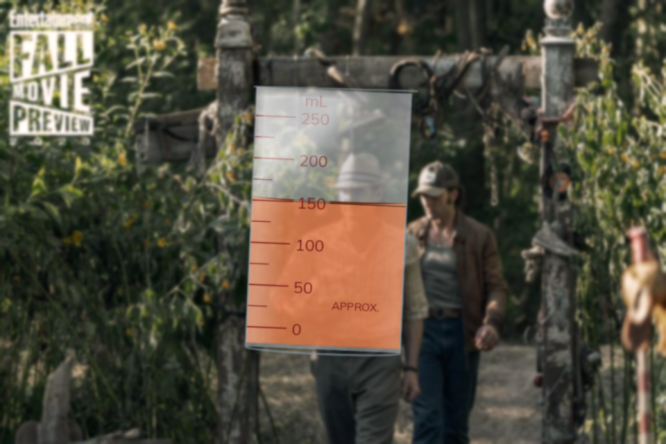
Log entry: mL 150
